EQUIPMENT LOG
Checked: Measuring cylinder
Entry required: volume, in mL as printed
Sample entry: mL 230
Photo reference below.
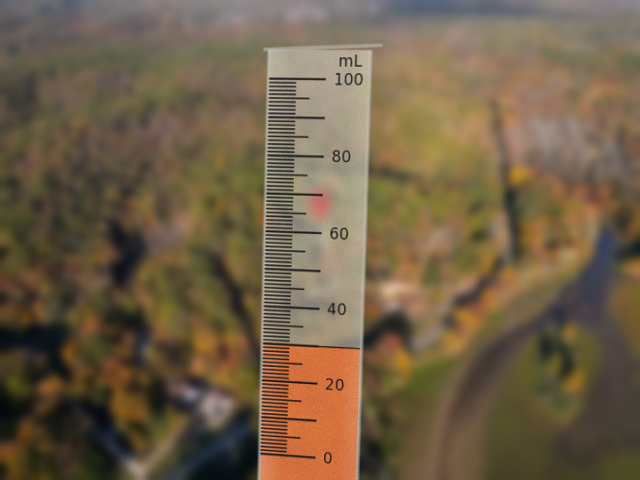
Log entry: mL 30
